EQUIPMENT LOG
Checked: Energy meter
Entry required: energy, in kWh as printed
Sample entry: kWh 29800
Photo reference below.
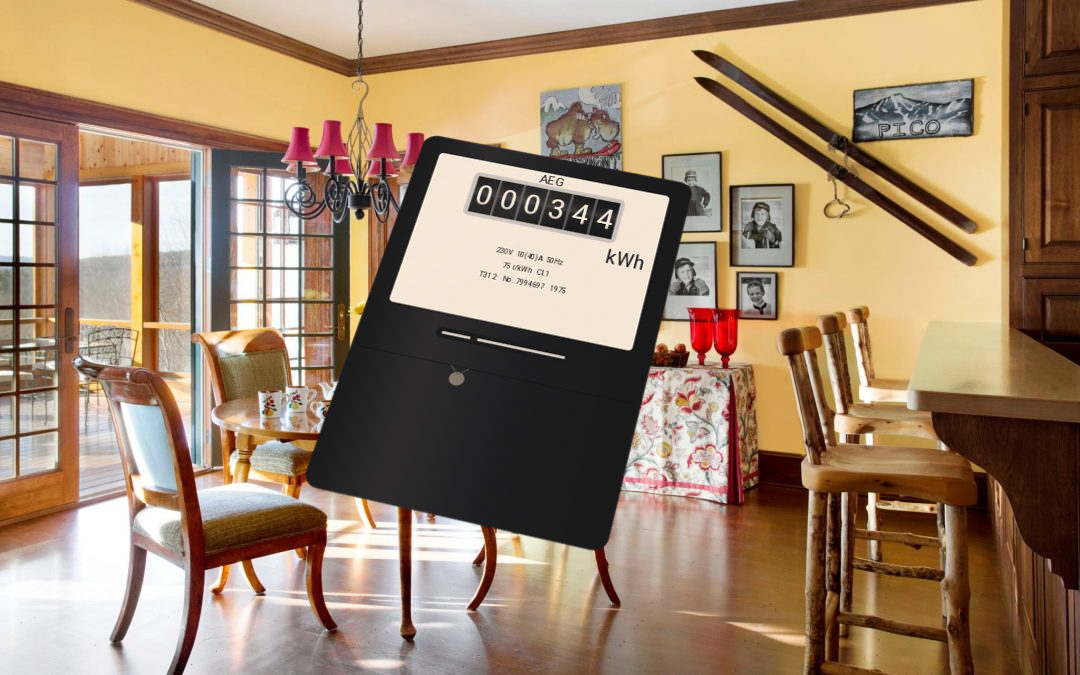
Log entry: kWh 344
